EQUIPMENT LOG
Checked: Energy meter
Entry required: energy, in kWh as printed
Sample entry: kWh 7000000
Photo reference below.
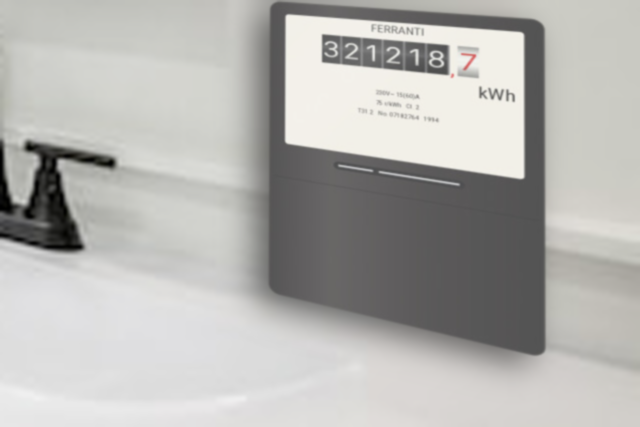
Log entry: kWh 321218.7
